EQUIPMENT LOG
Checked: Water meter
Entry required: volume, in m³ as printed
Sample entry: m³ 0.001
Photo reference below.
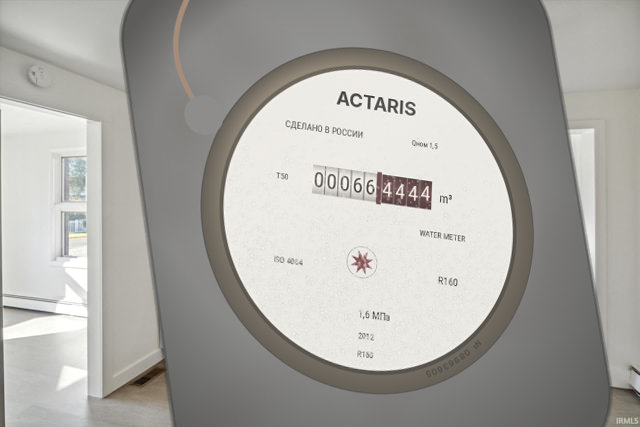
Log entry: m³ 66.4444
